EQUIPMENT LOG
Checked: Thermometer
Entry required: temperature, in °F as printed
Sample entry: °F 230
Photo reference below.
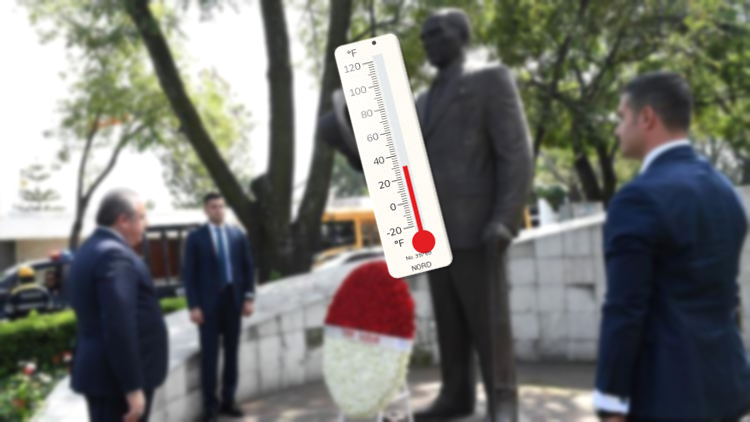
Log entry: °F 30
